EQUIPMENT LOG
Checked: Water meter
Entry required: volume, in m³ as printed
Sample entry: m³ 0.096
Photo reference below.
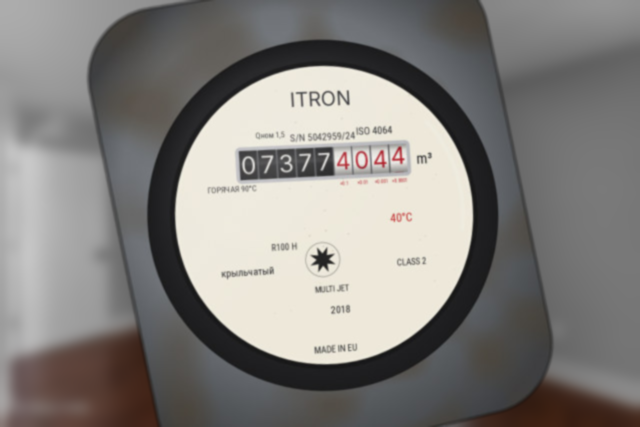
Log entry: m³ 7377.4044
